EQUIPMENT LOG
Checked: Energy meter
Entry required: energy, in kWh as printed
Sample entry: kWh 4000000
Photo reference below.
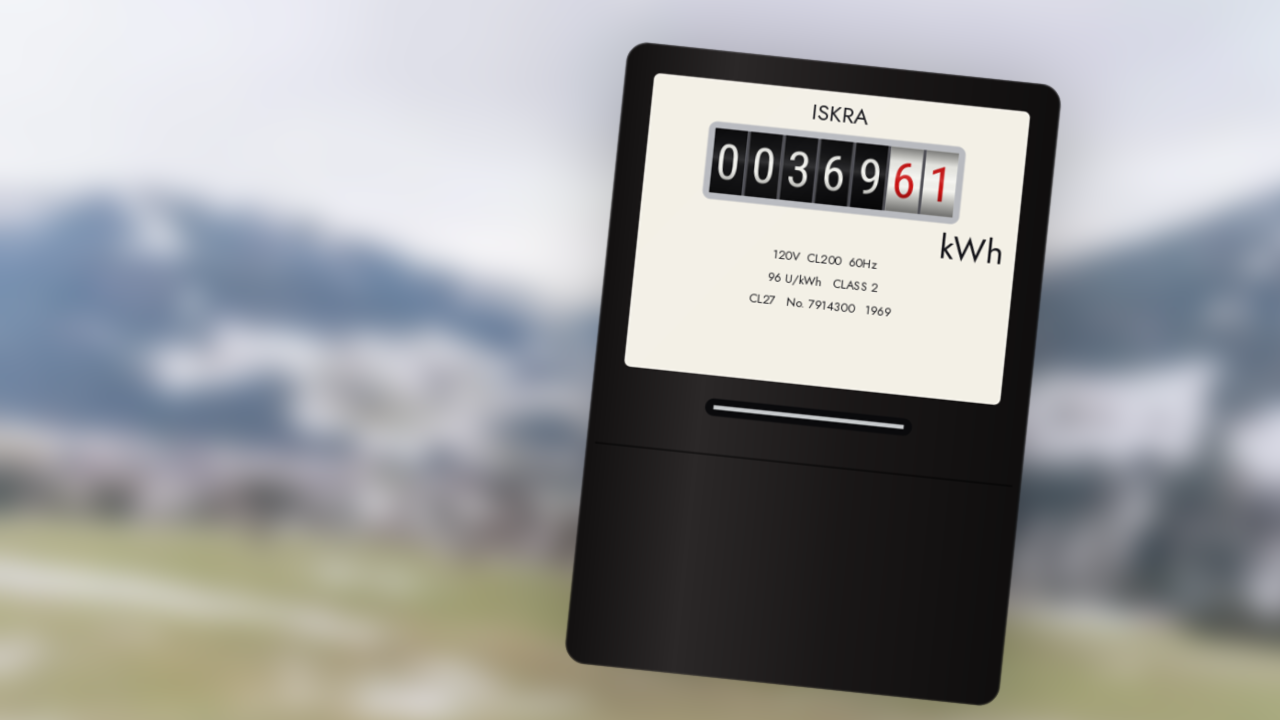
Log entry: kWh 369.61
